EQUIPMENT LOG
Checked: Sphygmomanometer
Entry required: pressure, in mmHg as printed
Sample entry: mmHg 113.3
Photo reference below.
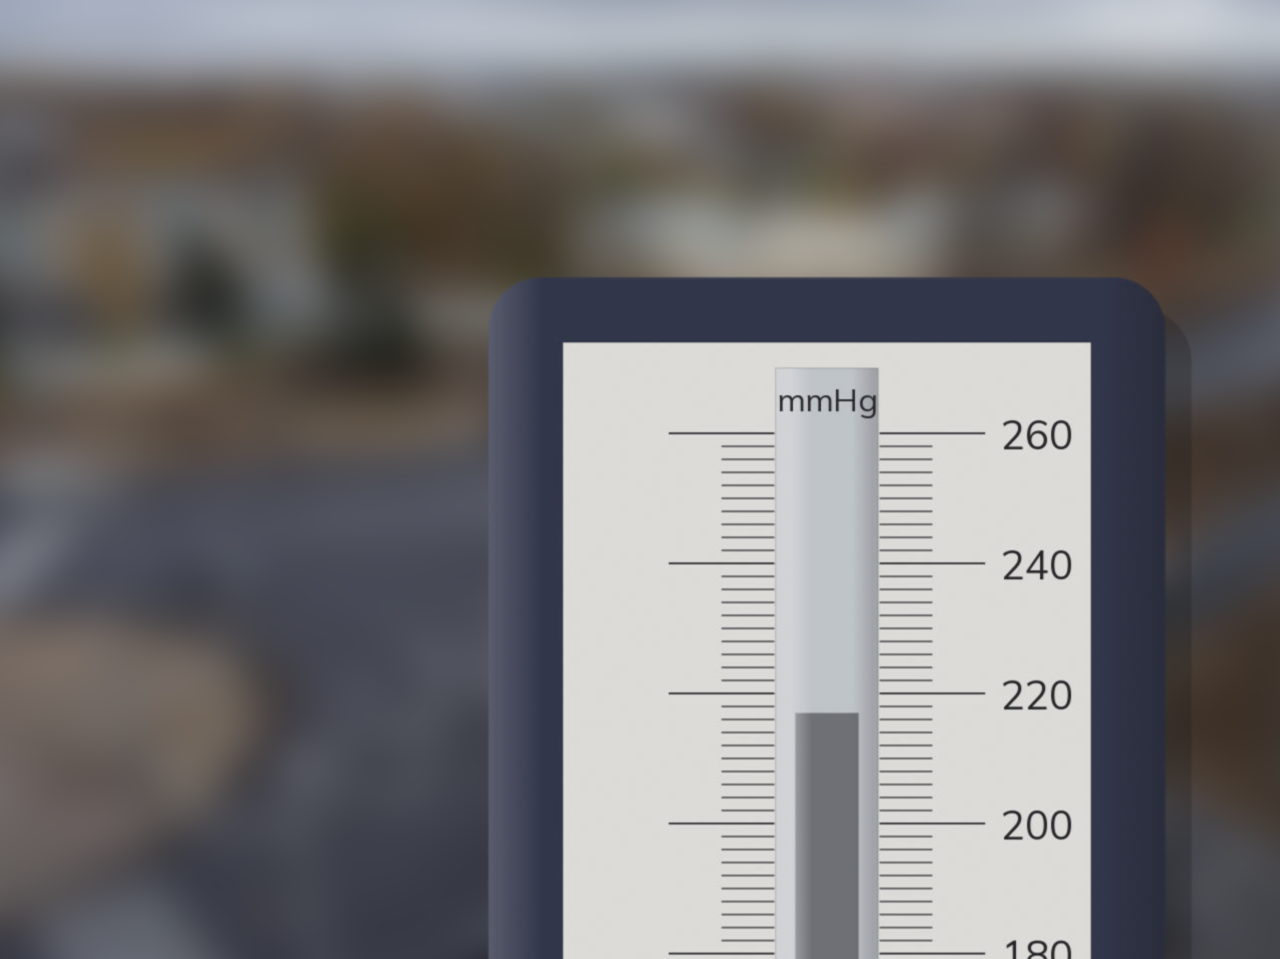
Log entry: mmHg 217
